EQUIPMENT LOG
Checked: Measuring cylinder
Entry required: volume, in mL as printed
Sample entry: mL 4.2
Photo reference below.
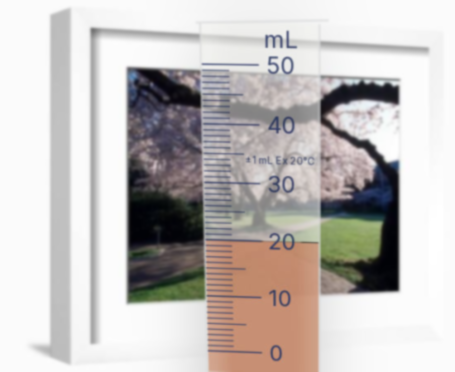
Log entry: mL 20
